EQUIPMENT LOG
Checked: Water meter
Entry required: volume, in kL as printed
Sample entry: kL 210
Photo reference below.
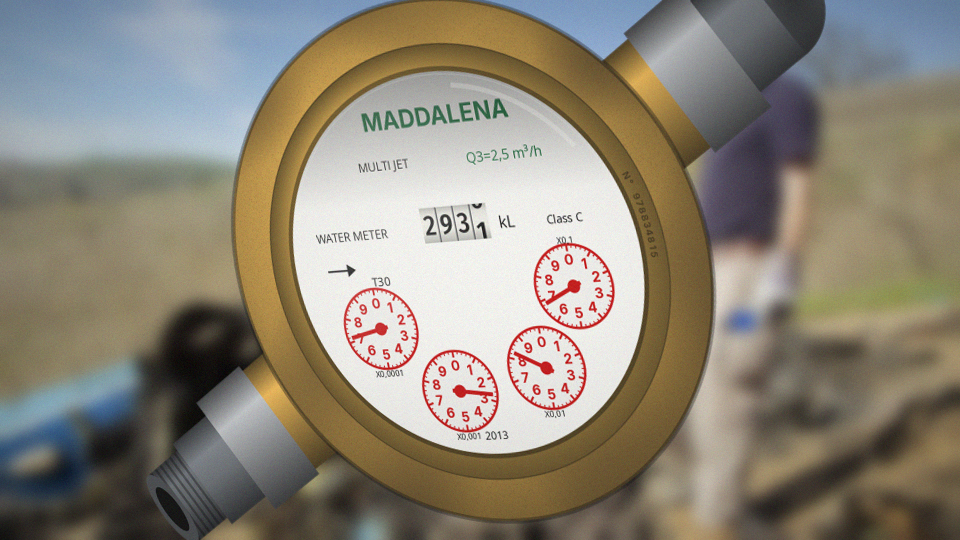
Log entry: kL 2930.6827
